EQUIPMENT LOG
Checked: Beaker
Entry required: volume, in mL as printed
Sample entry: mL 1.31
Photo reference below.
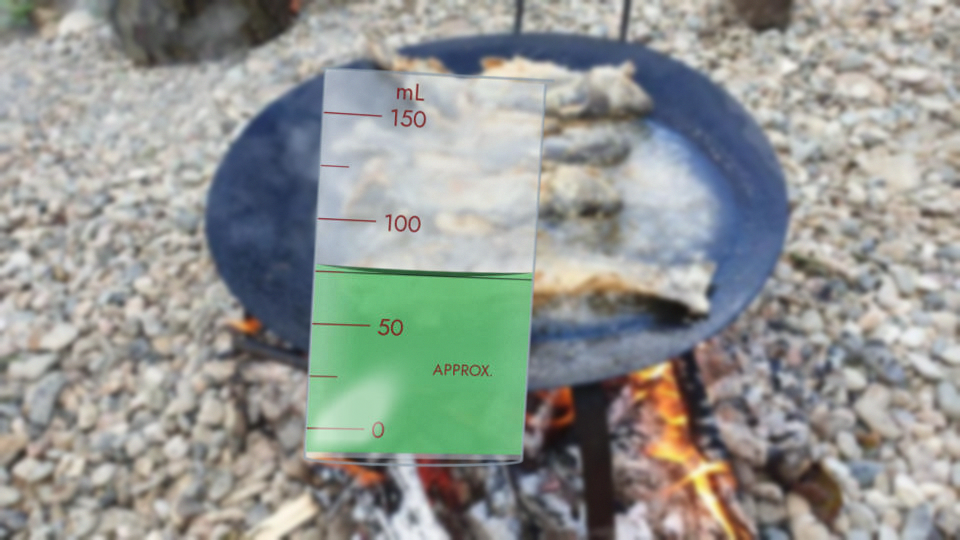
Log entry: mL 75
